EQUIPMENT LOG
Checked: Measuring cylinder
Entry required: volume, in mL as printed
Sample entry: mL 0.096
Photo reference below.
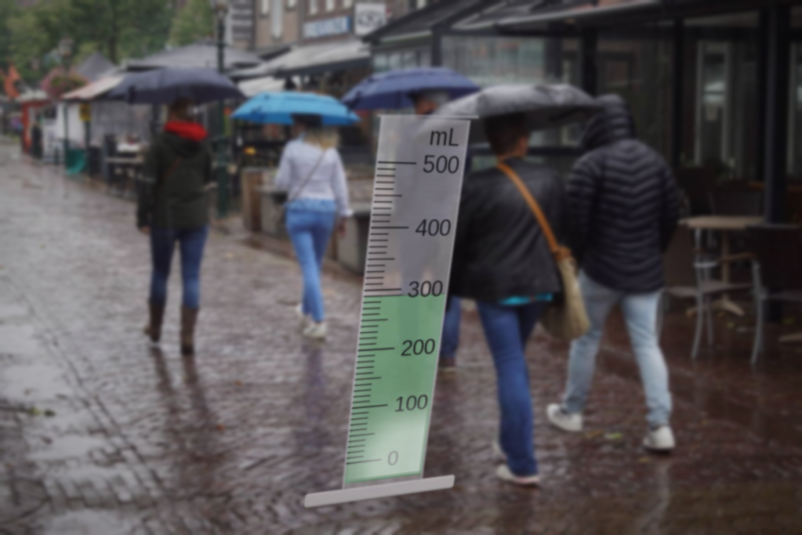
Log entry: mL 290
